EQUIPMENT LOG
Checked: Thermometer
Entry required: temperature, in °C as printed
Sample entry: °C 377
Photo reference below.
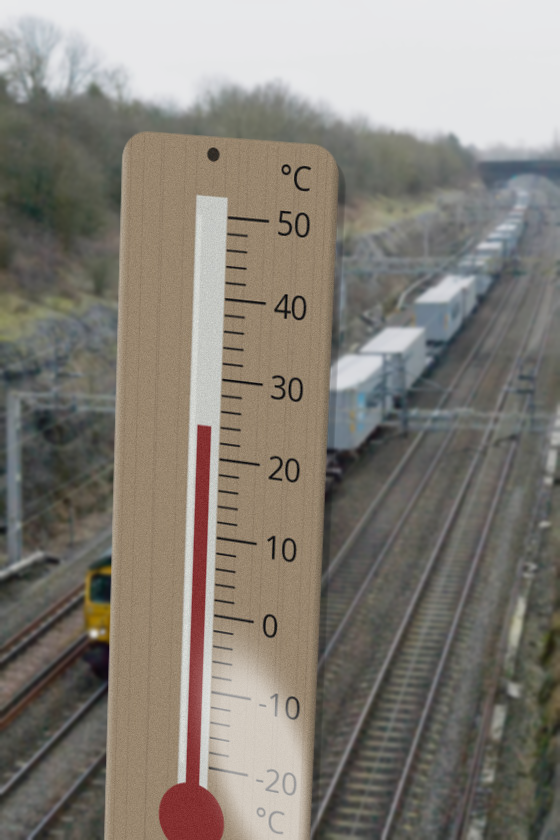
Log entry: °C 24
